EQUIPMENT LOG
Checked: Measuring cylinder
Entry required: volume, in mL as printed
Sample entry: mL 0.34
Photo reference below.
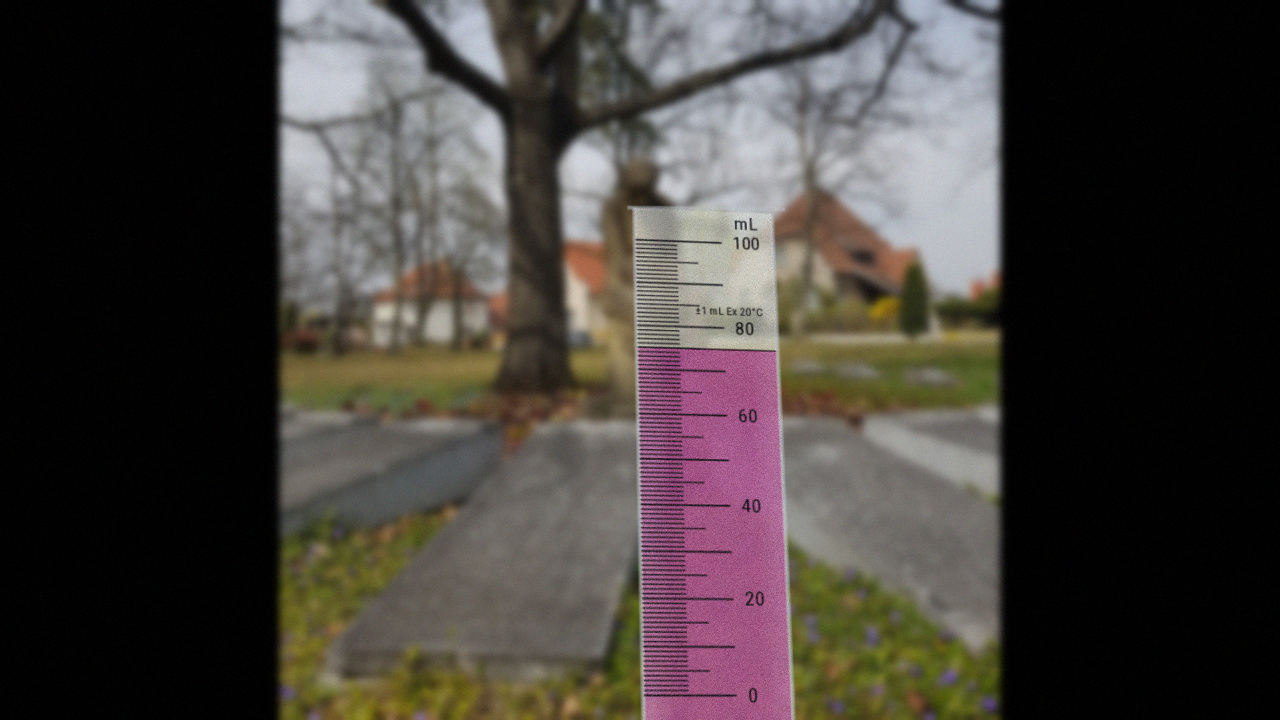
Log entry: mL 75
